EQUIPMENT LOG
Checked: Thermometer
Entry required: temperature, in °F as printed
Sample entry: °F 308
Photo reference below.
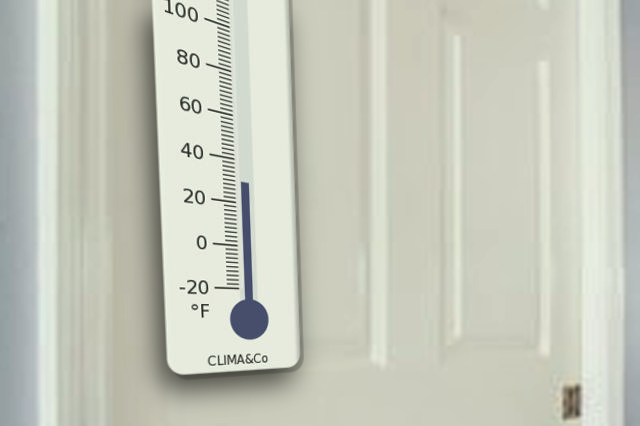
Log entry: °F 30
